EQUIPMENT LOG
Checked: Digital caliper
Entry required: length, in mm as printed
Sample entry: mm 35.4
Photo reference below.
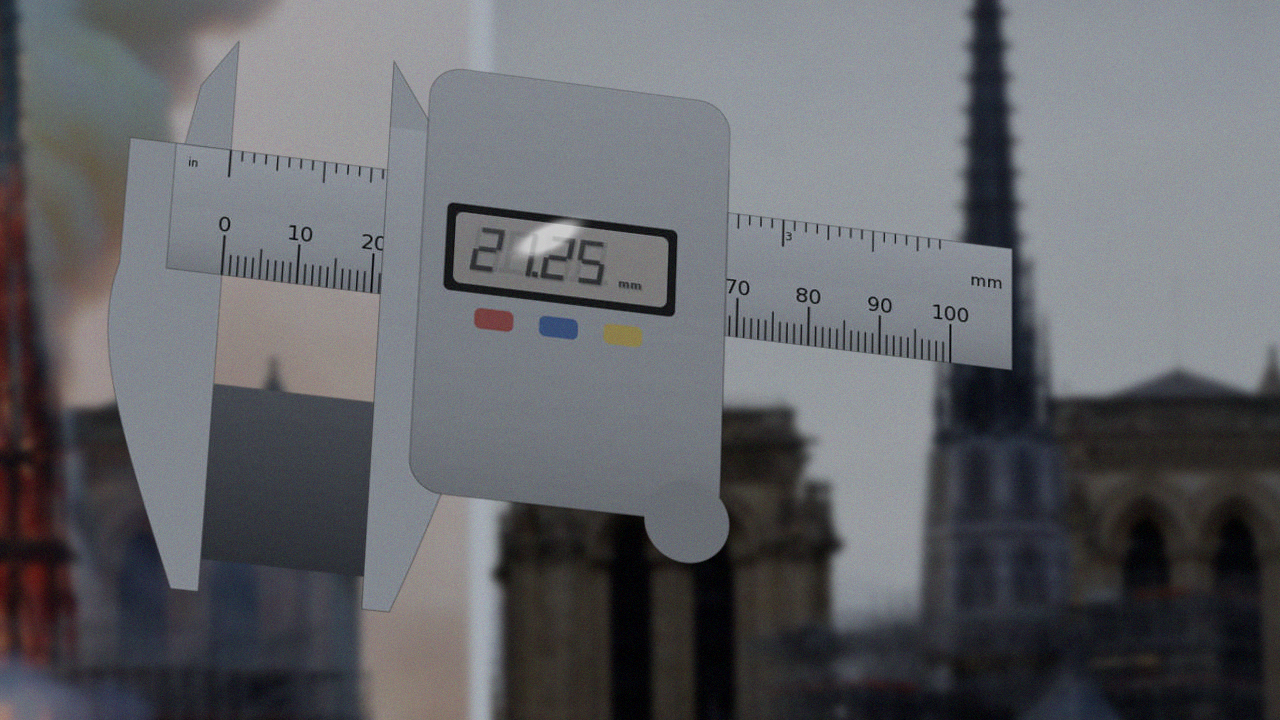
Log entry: mm 21.25
